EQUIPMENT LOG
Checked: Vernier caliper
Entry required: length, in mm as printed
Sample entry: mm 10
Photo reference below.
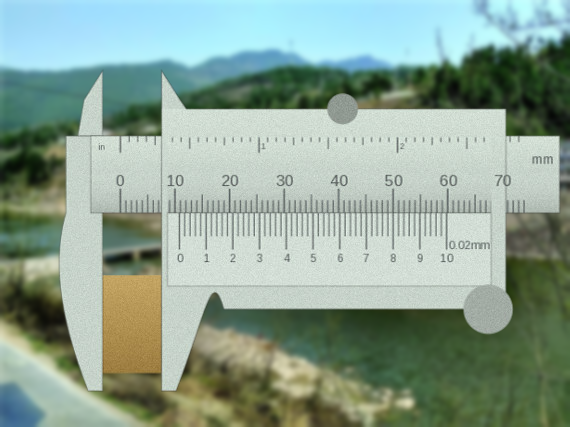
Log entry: mm 10.8
